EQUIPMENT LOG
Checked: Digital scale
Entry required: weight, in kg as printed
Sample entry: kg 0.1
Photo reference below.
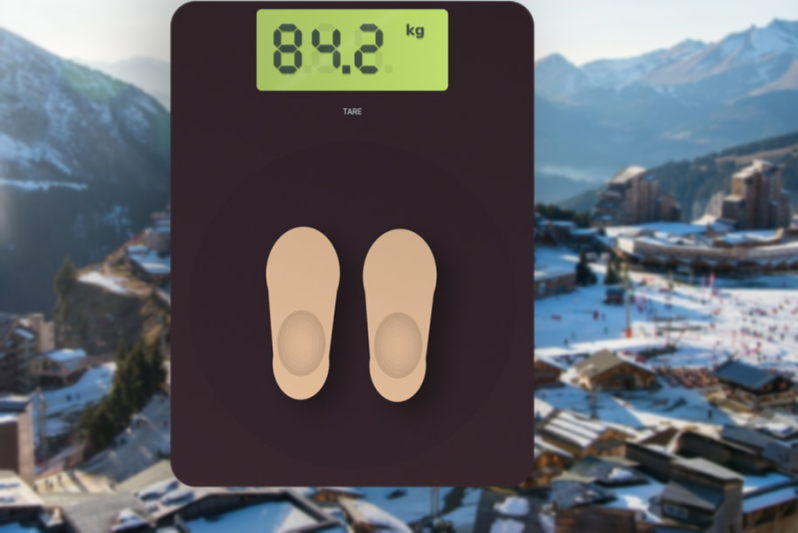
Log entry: kg 84.2
